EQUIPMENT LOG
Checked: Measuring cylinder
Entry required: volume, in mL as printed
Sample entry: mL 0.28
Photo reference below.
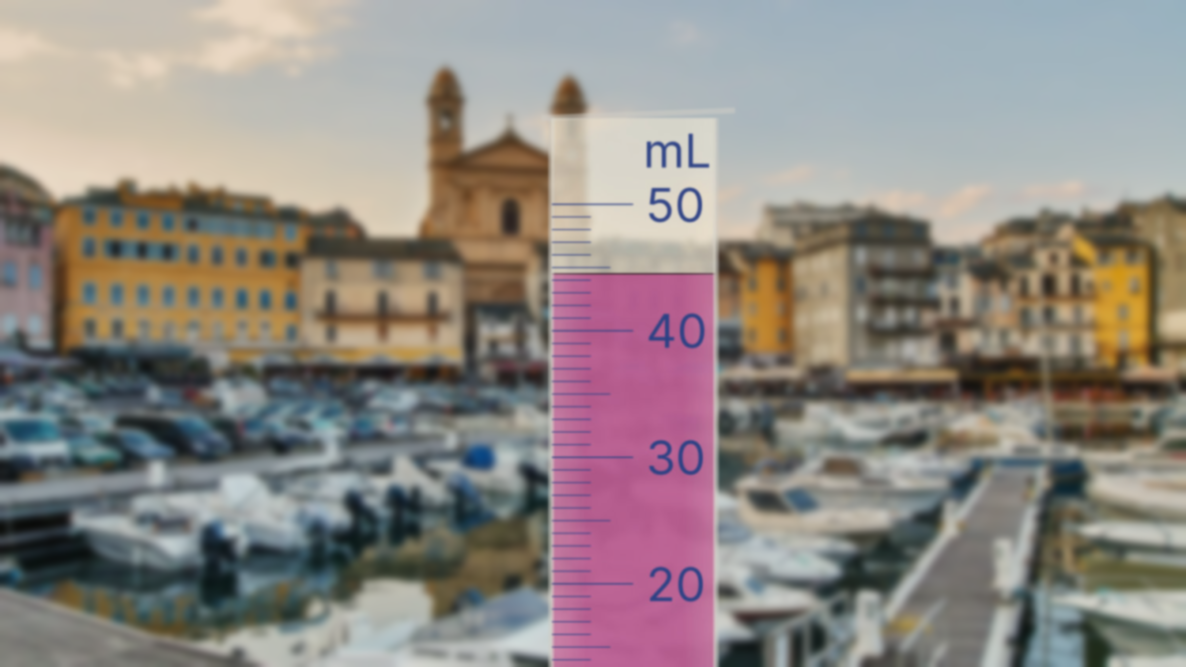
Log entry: mL 44.5
